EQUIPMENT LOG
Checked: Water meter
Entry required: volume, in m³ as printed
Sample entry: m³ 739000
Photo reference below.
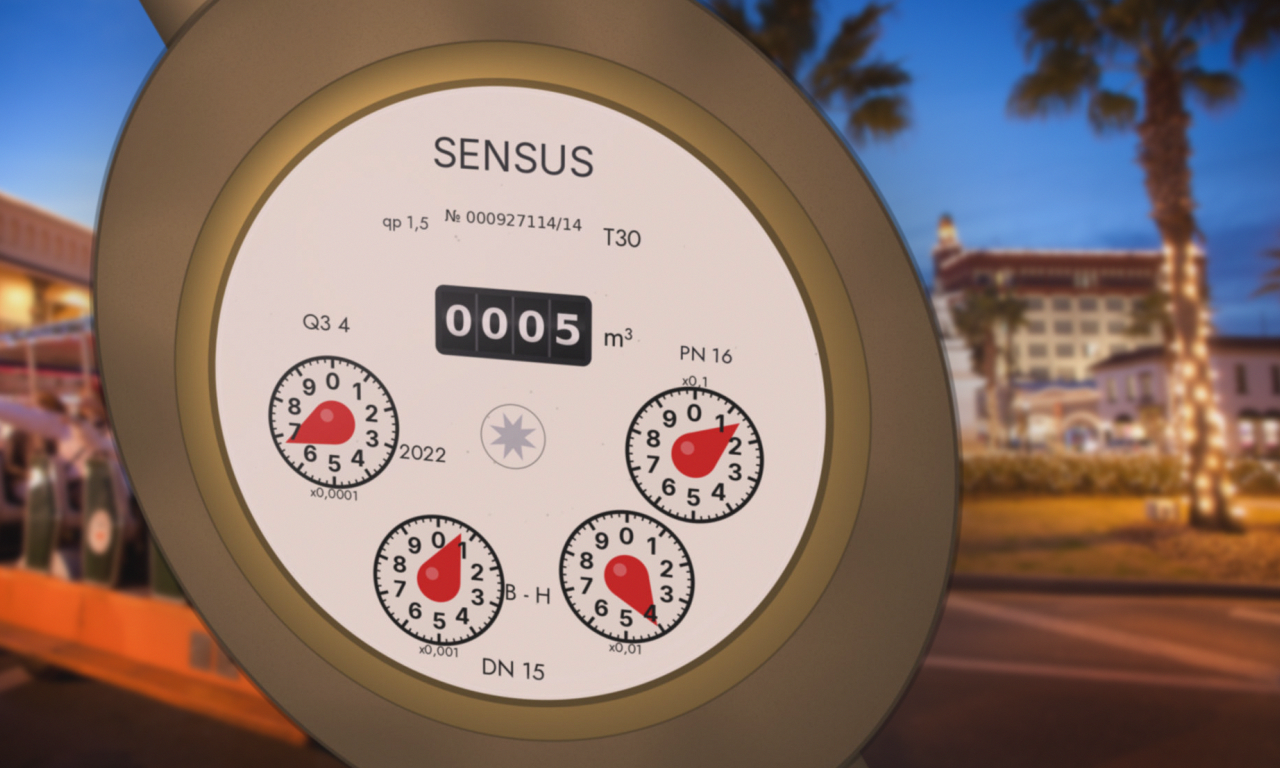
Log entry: m³ 5.1406
